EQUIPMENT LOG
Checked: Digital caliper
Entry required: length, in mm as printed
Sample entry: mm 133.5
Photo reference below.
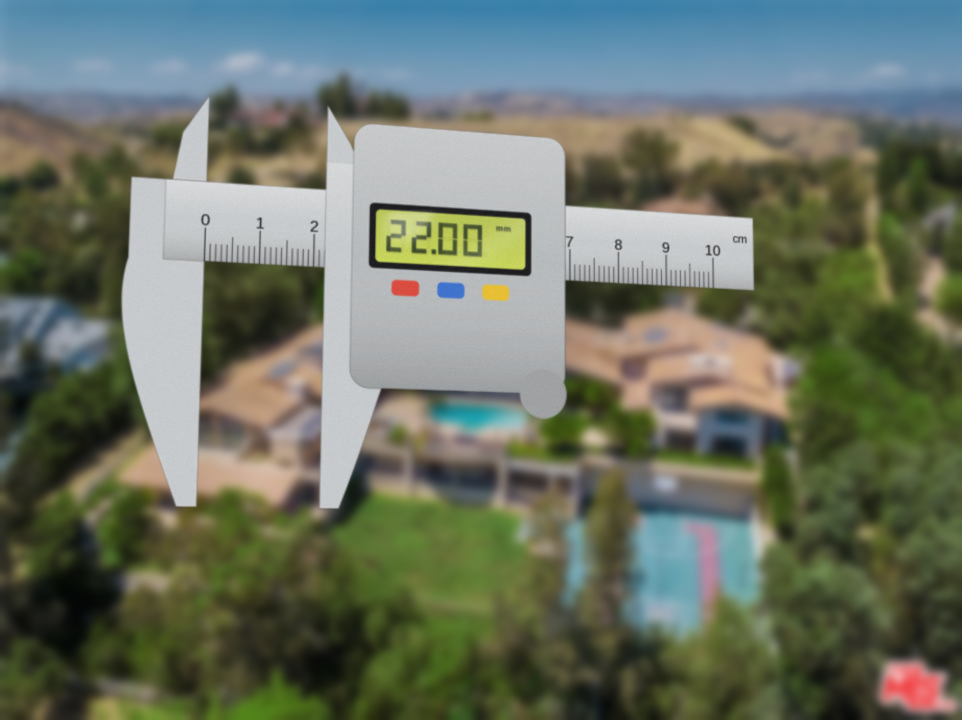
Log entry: mm 22.00
